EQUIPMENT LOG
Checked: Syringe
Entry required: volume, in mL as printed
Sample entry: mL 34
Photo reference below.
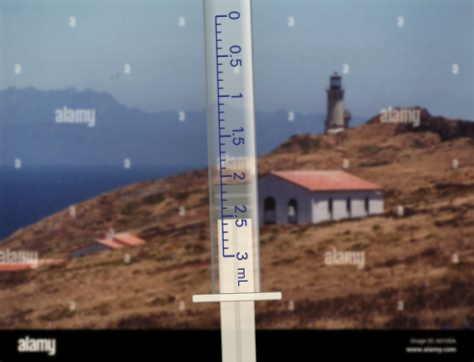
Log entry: mL 2.1
